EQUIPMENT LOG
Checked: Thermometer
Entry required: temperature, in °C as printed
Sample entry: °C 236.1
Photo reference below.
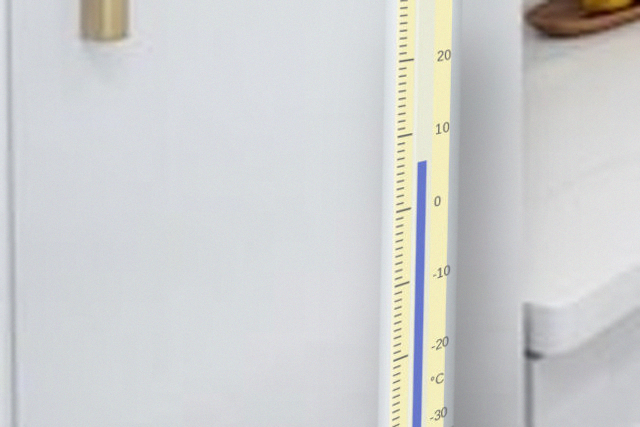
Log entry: °C 6
